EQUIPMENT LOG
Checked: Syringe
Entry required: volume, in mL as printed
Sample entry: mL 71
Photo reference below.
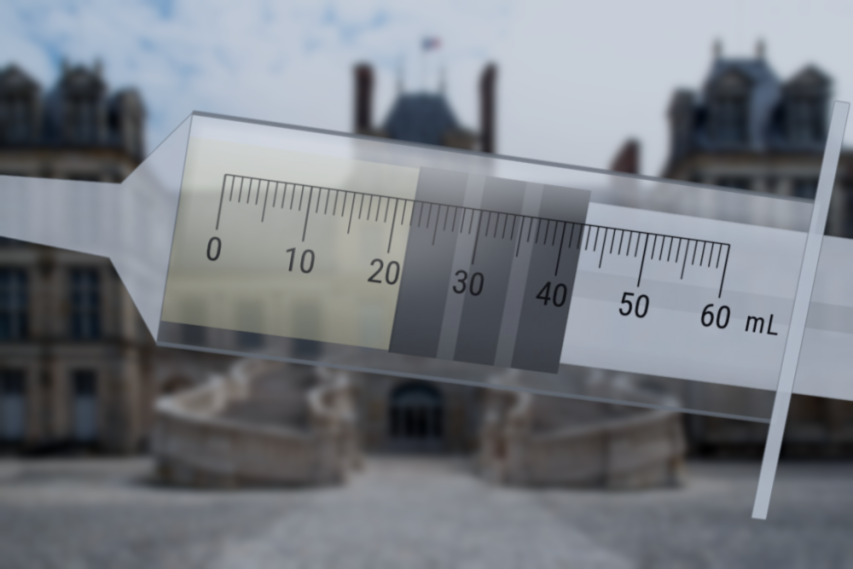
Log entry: mL 22
